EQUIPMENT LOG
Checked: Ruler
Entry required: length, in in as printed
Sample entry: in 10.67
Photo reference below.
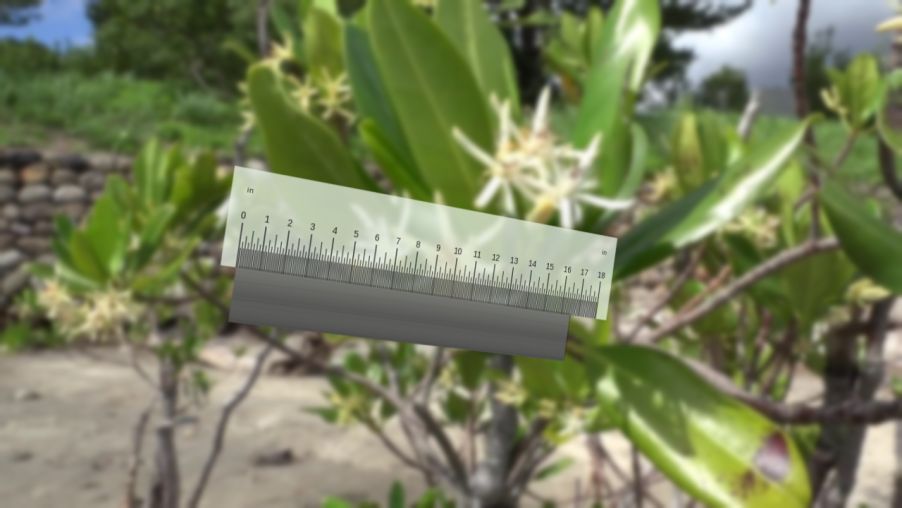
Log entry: in 16.5
